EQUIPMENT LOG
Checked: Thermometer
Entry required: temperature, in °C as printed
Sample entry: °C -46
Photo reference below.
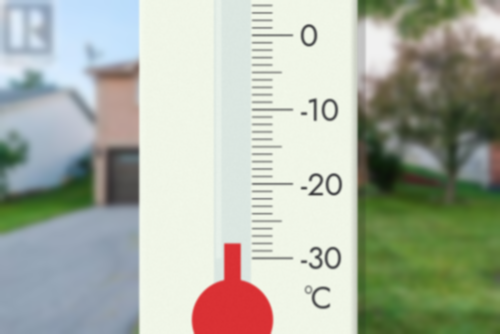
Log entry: °C -28
